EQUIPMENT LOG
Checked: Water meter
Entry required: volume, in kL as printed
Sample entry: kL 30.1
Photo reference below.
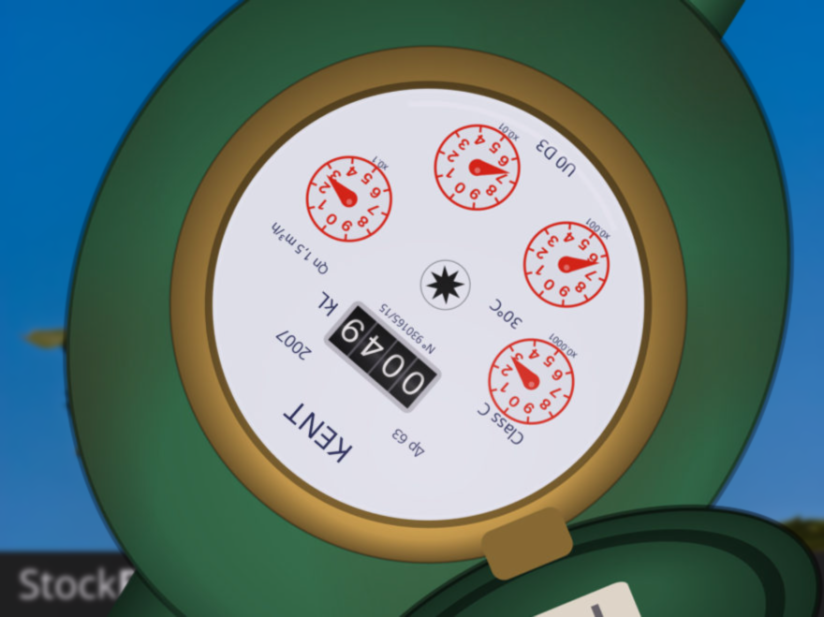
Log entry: kL 49.2662
